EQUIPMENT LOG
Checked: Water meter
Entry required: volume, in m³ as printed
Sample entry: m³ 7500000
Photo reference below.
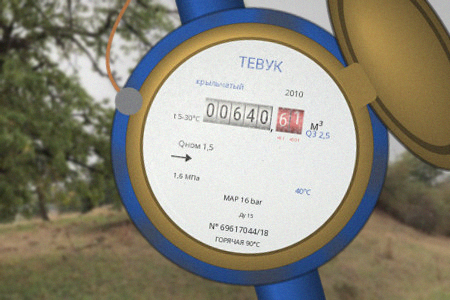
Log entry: m³ 640.61
